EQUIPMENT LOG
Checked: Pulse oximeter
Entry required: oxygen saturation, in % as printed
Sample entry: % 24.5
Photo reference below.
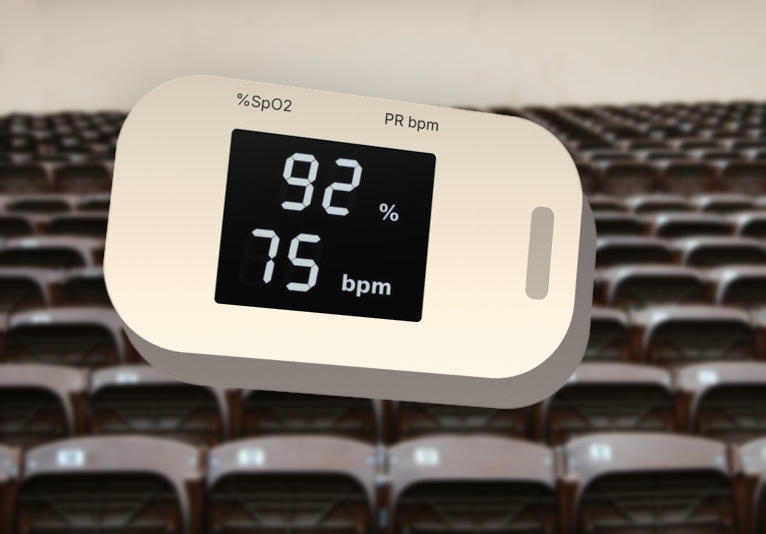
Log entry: % 92
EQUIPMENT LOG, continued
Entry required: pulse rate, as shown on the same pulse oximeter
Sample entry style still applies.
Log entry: bpm 75
